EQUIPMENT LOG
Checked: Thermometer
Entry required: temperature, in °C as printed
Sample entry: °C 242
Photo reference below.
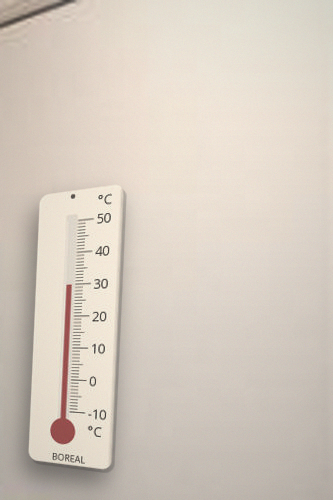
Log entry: °C 30
